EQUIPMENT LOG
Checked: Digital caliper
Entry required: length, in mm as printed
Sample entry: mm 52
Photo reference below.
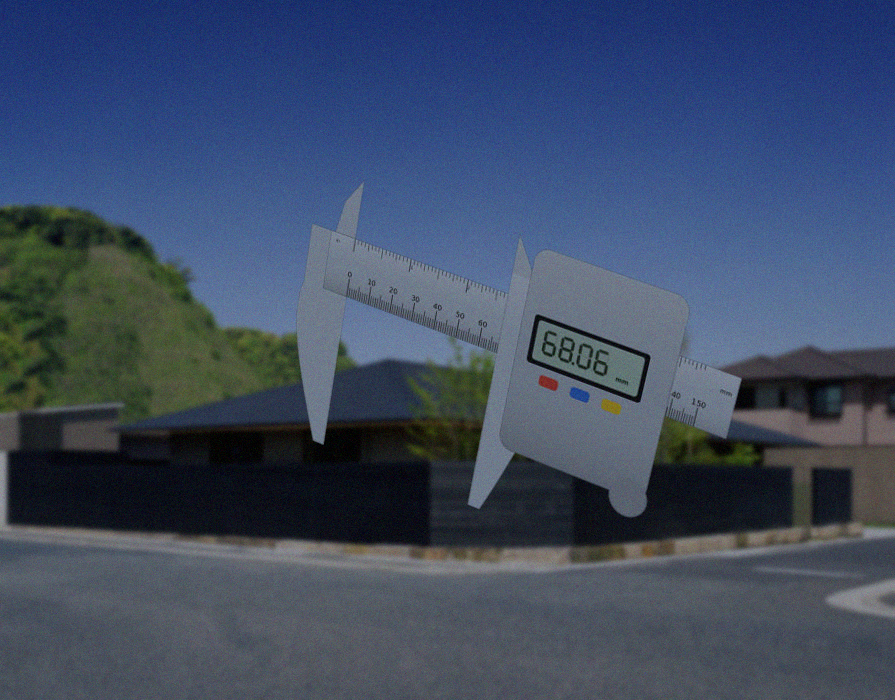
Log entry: mm 68.06
